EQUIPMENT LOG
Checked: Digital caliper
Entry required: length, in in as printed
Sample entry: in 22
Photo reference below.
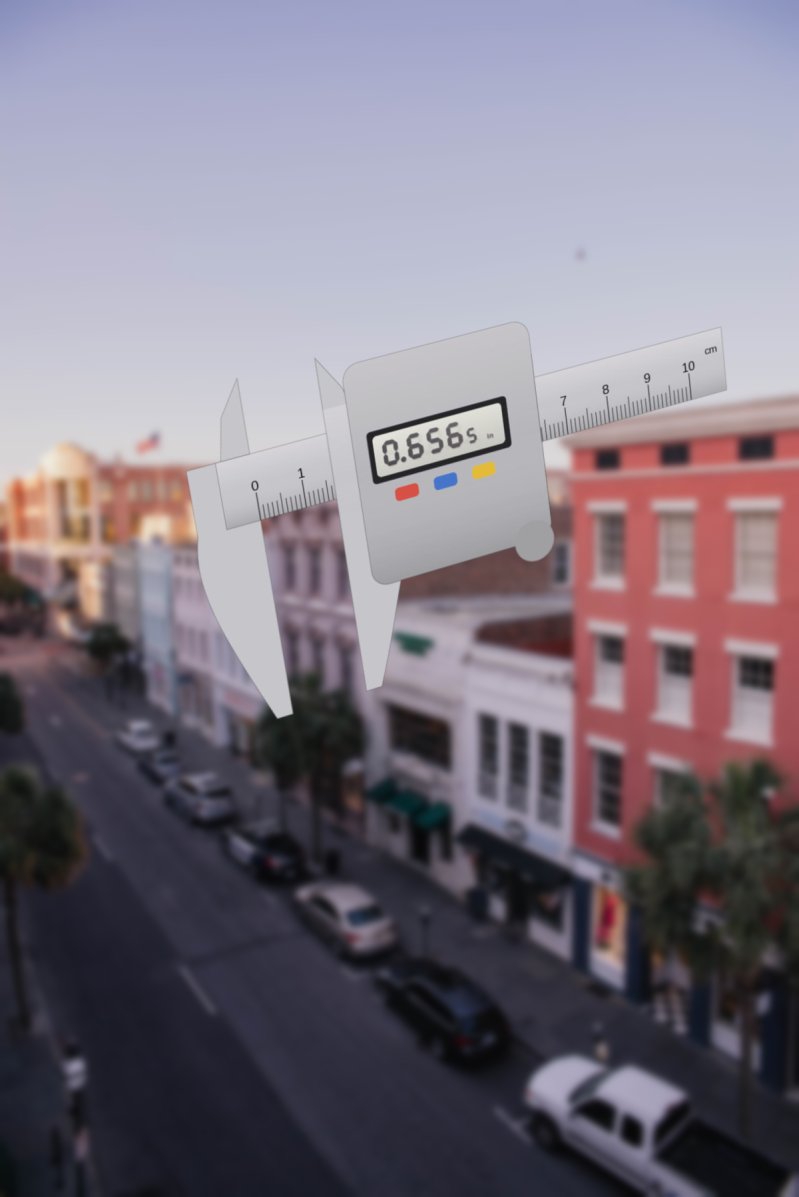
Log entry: in 0.6565
